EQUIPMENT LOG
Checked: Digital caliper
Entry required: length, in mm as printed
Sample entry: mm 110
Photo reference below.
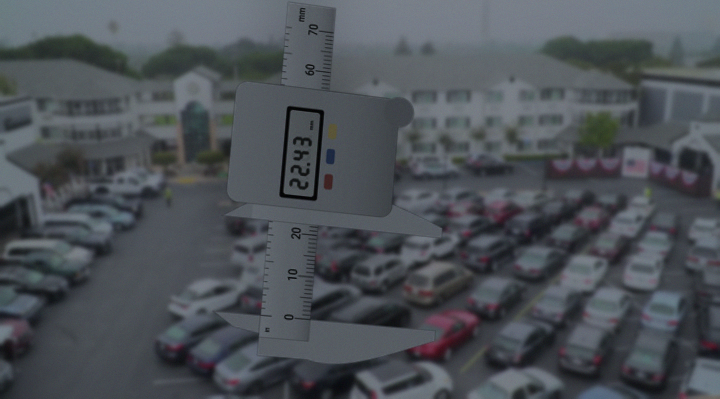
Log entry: mm 22.43
